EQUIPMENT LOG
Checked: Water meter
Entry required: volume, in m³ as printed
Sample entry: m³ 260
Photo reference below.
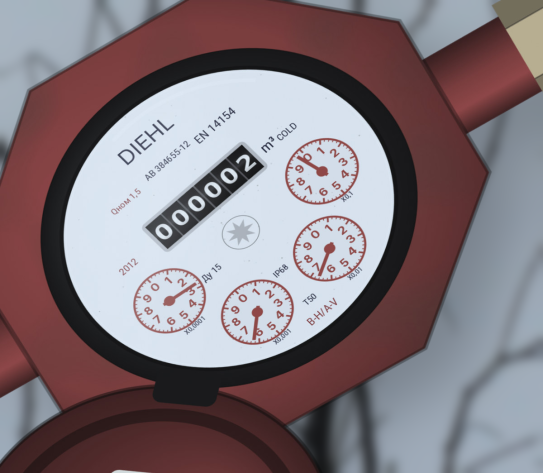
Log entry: m³ 1.9662
